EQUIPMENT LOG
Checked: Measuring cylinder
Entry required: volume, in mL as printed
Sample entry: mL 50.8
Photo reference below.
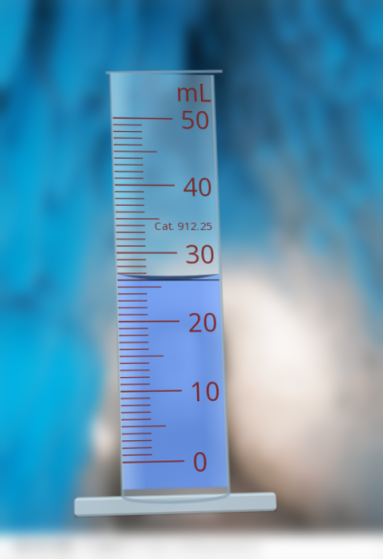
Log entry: mL 26
